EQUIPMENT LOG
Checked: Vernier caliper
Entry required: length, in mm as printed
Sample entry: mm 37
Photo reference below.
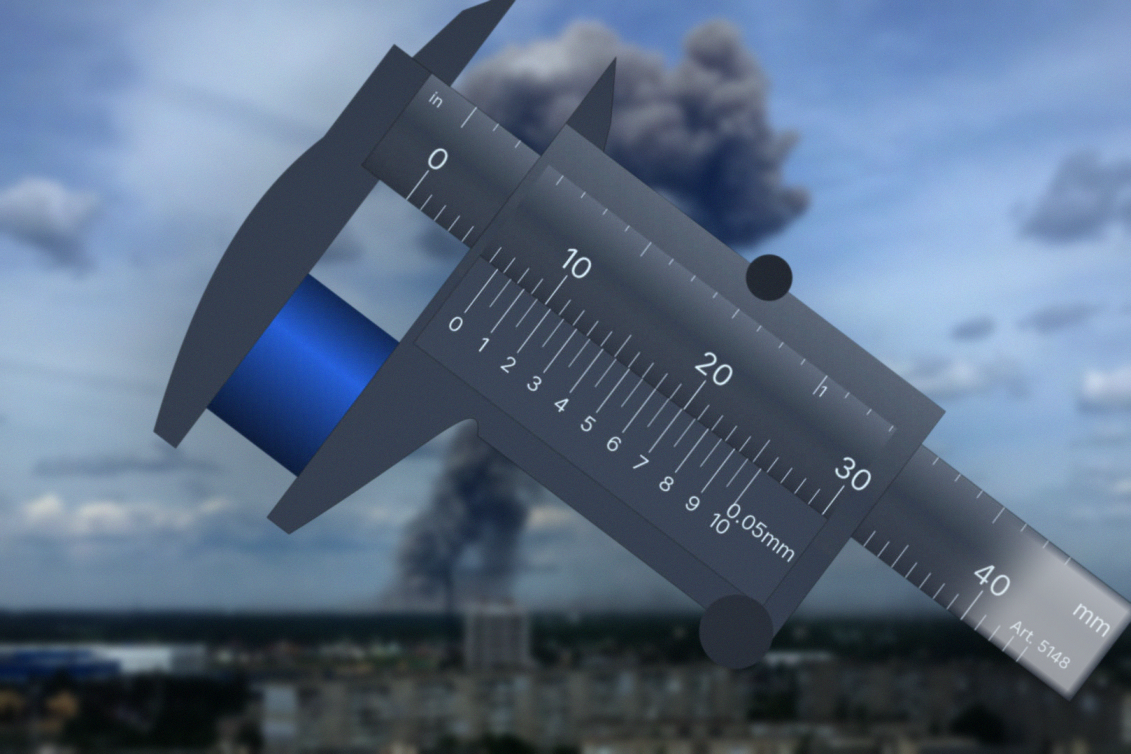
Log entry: mm 6.6
